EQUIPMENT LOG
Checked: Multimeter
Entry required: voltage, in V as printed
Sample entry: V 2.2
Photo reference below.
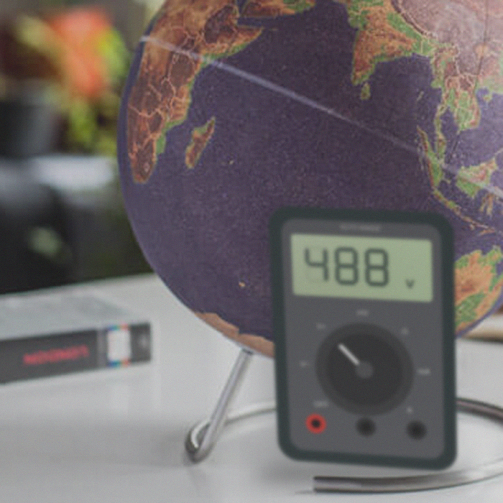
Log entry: V 488
